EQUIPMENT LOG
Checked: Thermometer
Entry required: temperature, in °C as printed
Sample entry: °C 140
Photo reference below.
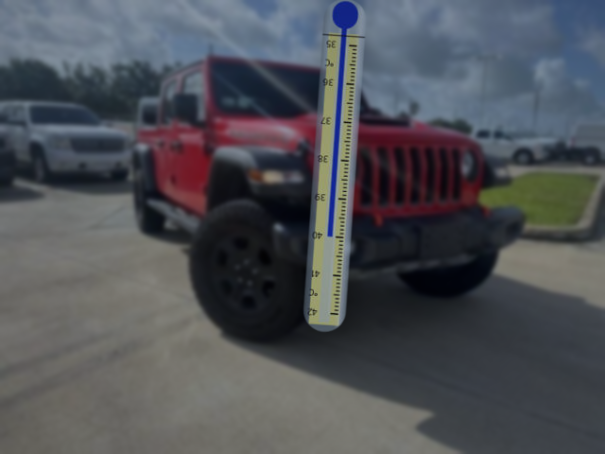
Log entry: °C 40
